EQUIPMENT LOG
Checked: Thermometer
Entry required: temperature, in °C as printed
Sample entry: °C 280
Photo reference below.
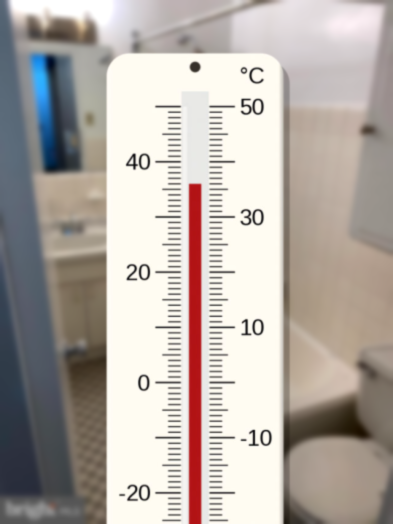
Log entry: °C 36
